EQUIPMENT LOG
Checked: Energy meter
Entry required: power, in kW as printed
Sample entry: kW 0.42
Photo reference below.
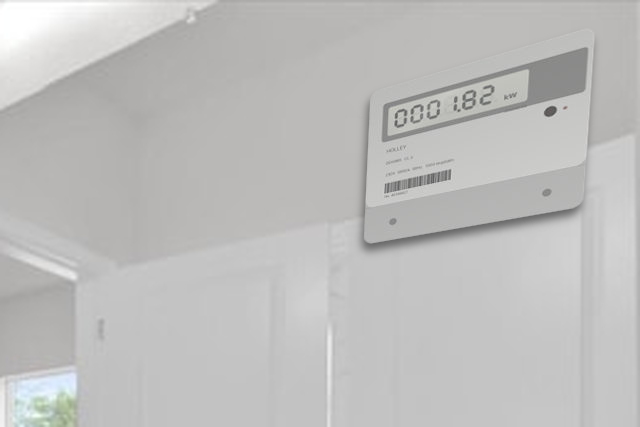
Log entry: kW 1.82
